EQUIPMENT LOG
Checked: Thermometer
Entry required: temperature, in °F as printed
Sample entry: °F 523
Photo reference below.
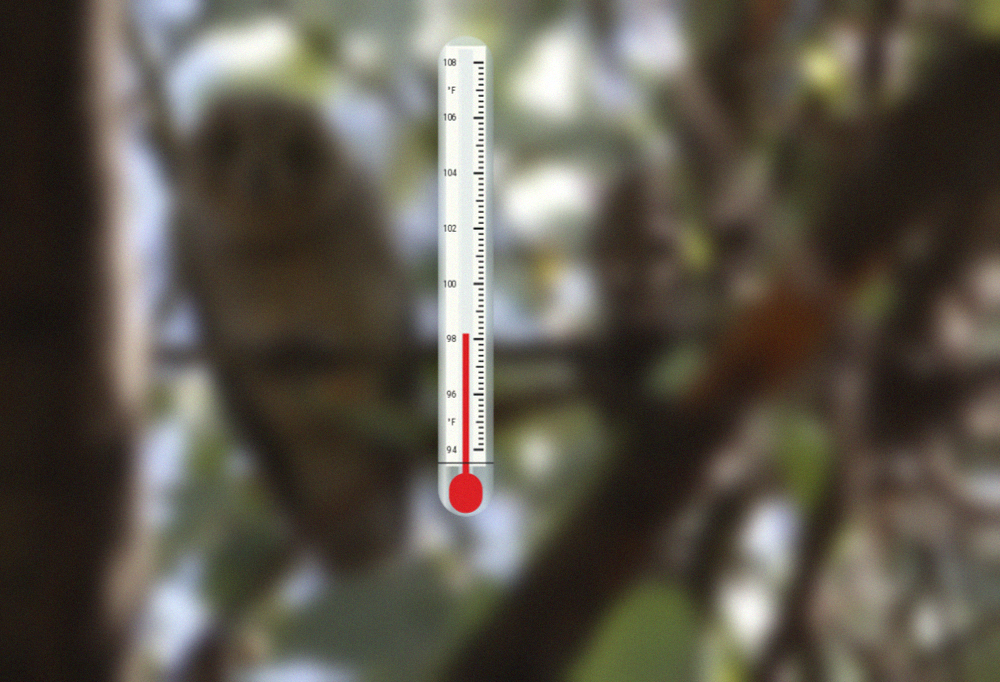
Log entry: °F 98.2
